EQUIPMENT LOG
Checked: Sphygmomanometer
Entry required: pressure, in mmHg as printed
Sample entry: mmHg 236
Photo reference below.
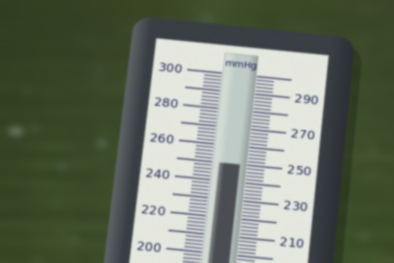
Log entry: mmHg 250
